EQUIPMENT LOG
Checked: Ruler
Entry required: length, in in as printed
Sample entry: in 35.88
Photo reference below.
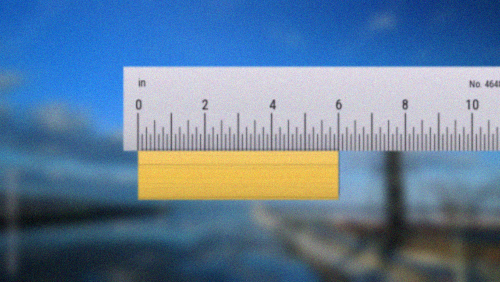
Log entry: in 6
